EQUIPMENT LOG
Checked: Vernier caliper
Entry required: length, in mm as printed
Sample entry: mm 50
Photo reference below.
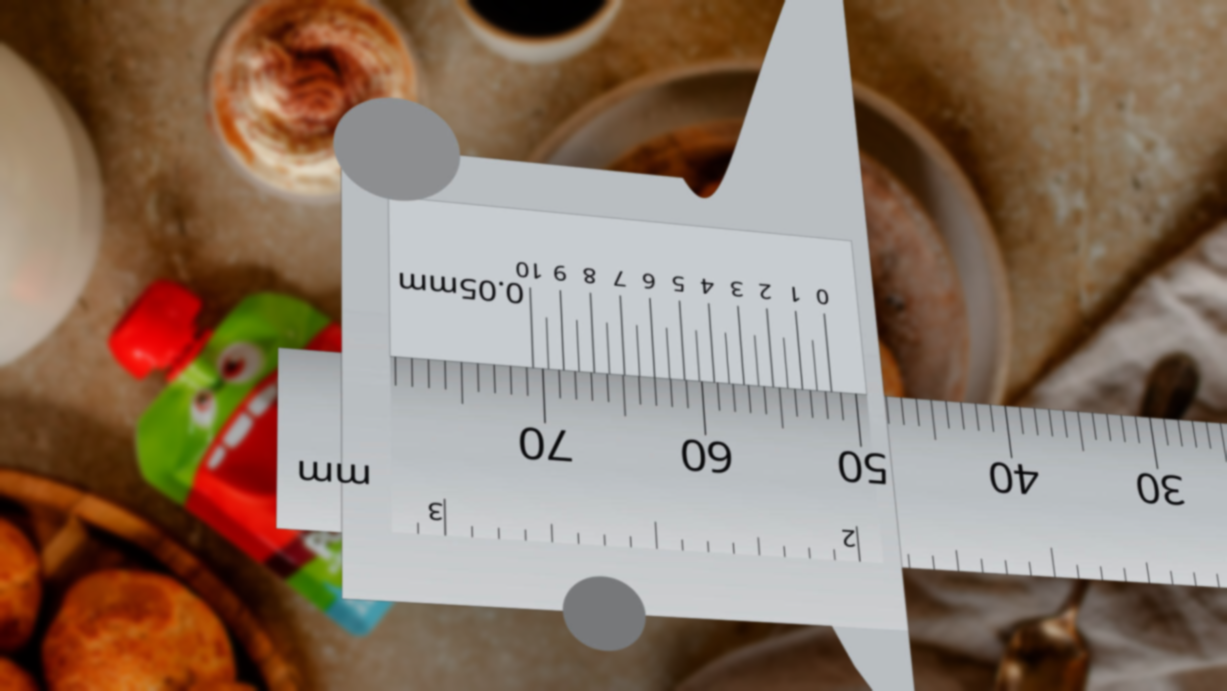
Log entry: mm 51.6
